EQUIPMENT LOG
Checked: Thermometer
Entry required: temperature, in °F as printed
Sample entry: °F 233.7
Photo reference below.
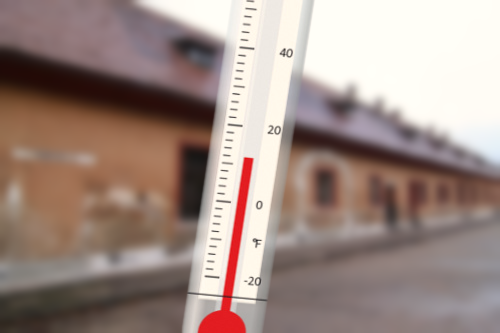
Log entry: °F 12
